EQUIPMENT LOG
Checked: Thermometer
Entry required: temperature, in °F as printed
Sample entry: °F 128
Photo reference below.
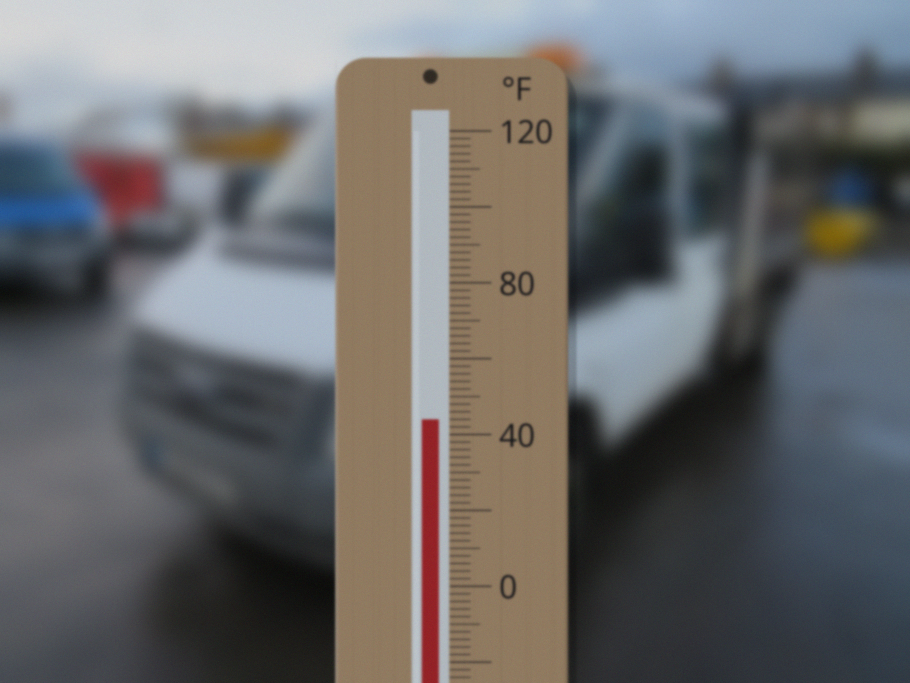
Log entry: °F 44
